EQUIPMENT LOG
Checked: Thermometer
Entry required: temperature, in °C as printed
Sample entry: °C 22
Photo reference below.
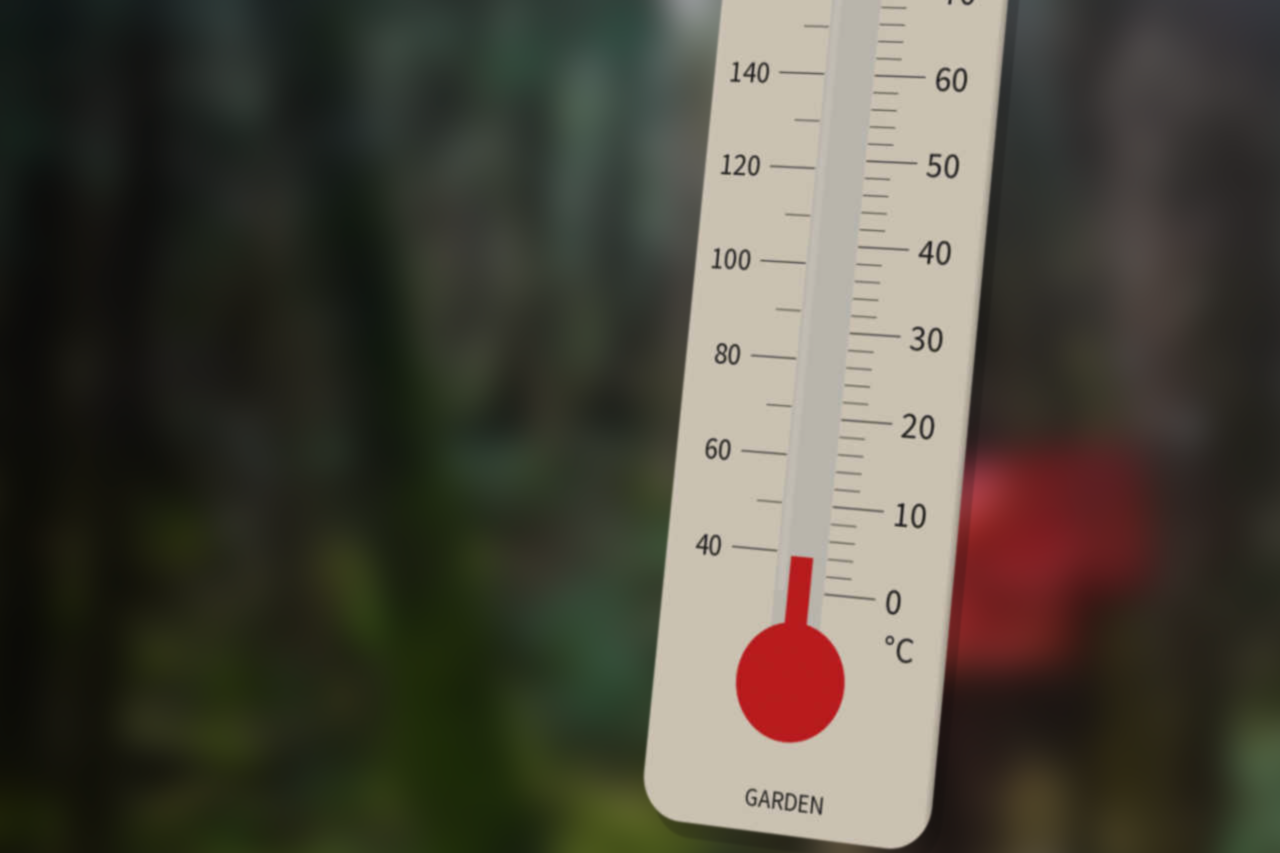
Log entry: °C 4
